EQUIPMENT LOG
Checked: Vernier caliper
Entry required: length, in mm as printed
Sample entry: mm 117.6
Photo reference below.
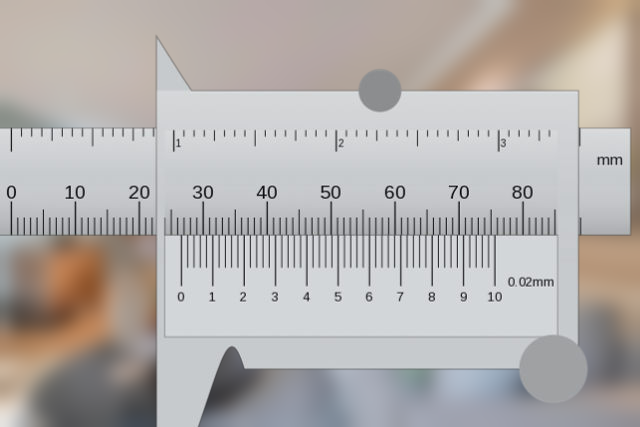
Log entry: mm 26.6
